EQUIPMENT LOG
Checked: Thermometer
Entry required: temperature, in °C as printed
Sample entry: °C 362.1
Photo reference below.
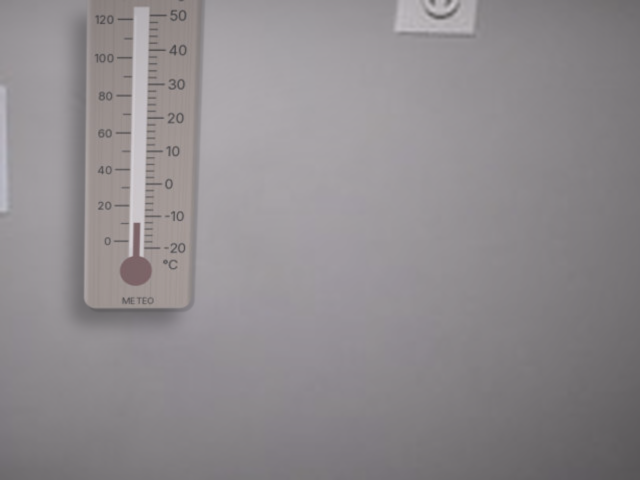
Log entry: °C -12
